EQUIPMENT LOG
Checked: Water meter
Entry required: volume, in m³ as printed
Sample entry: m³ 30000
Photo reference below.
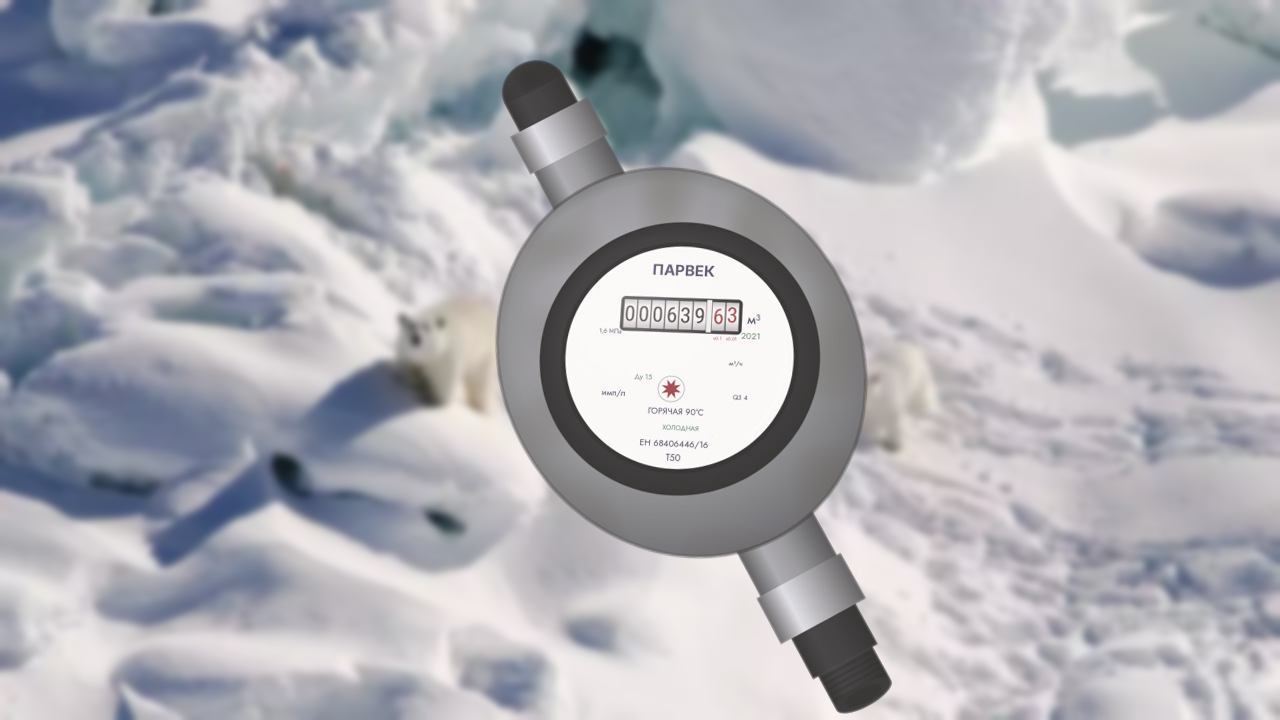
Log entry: m³ 639.63
